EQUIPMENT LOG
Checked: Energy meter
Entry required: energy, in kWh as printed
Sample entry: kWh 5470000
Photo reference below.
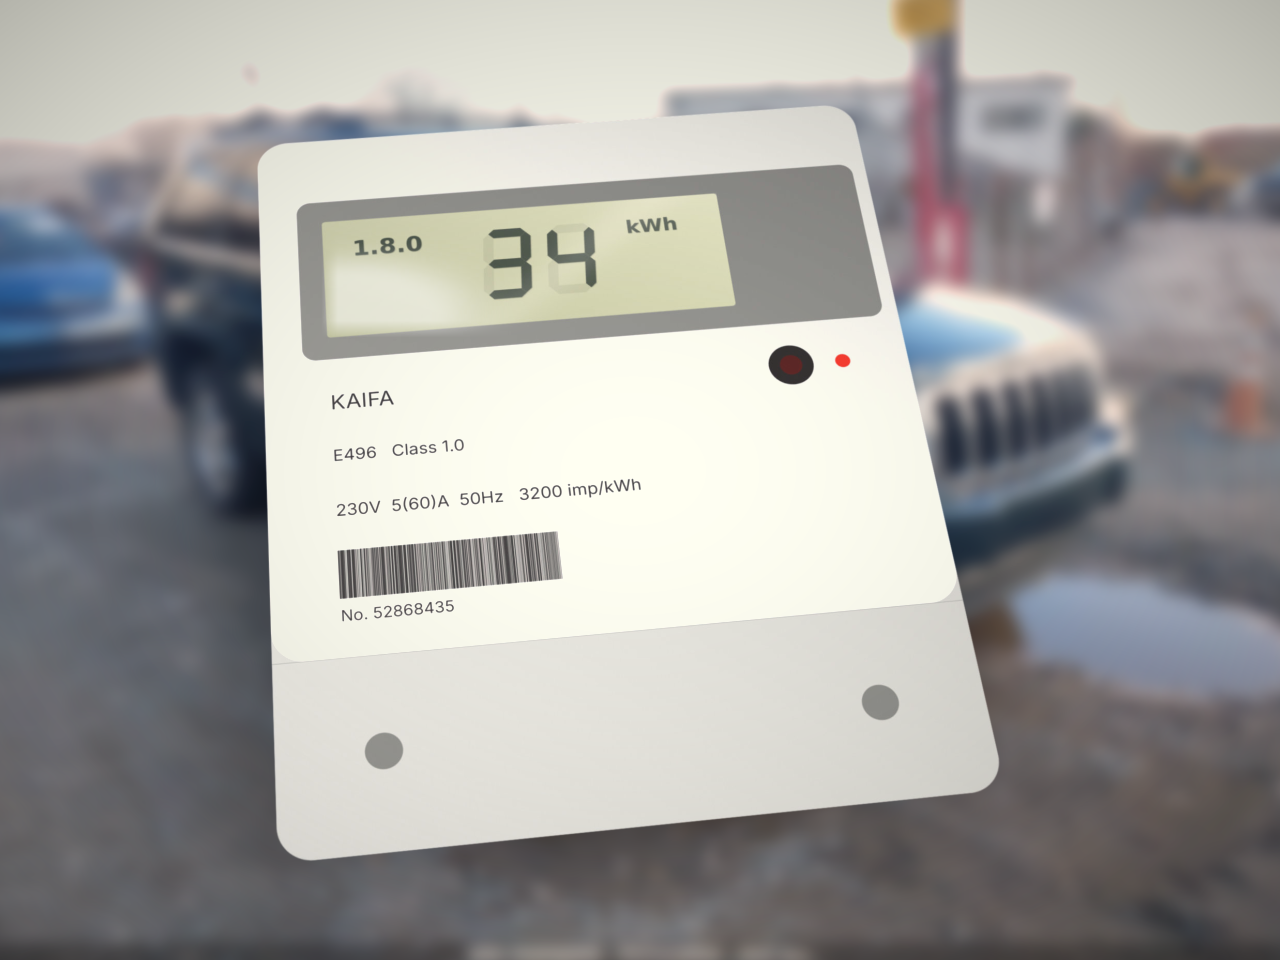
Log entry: kWh 34
